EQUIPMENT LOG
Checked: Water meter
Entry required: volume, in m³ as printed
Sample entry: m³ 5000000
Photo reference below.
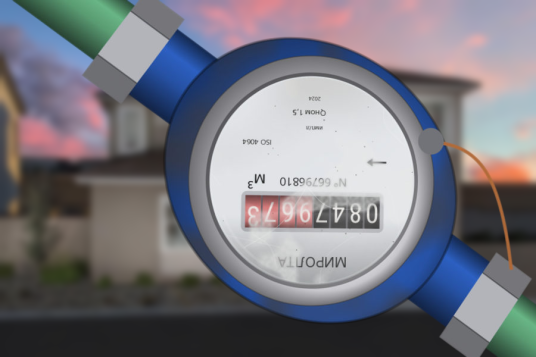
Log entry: m³ 847.9673
